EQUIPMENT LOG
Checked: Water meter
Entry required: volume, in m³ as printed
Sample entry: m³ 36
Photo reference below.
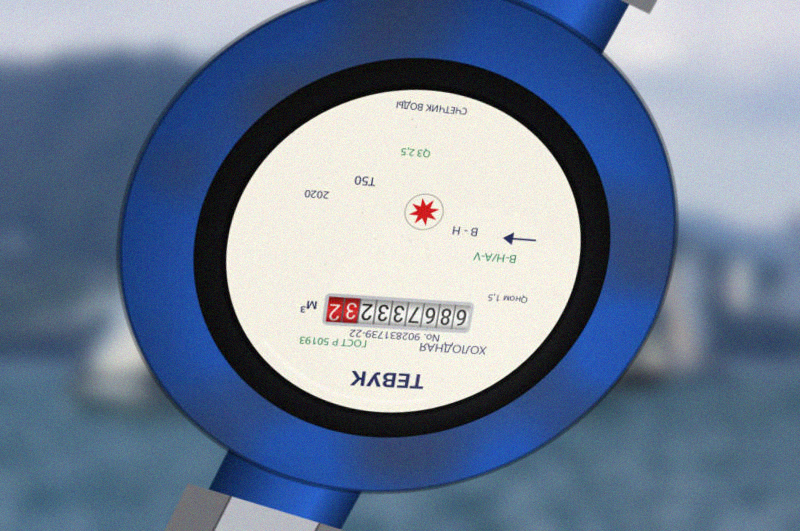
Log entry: m³ 6867332.32
